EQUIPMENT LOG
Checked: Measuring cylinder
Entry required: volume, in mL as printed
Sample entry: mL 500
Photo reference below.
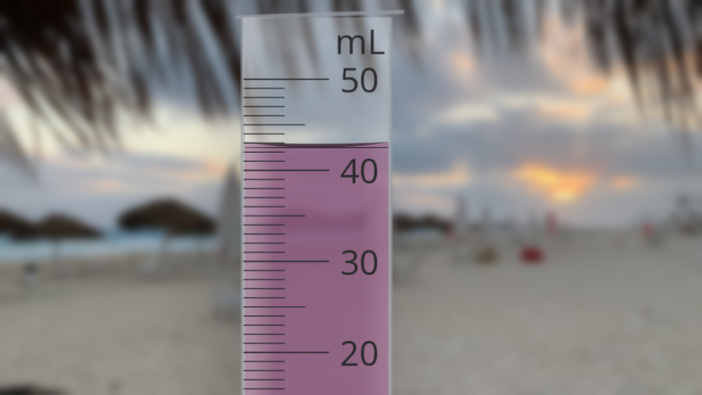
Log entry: mL 42.5
